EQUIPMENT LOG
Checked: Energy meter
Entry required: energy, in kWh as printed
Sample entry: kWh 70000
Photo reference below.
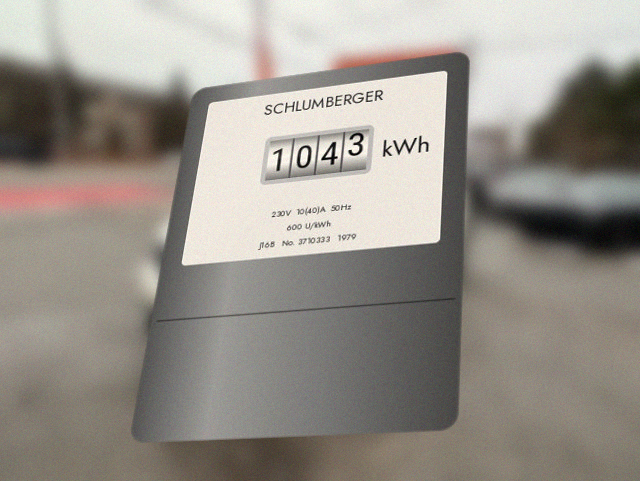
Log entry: kWh 1043
